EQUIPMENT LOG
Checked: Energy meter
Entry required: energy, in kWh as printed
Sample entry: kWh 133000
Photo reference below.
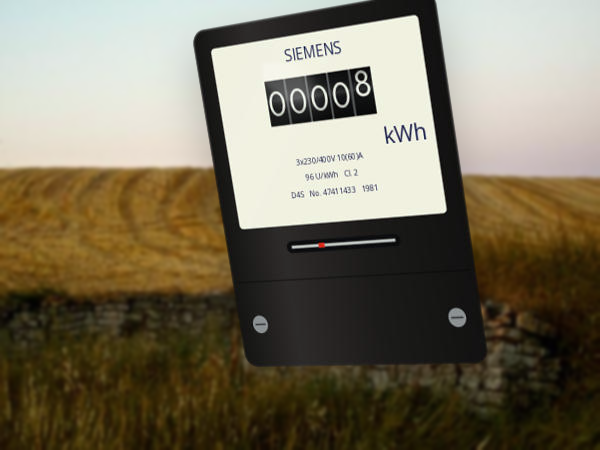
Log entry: kWh 8
